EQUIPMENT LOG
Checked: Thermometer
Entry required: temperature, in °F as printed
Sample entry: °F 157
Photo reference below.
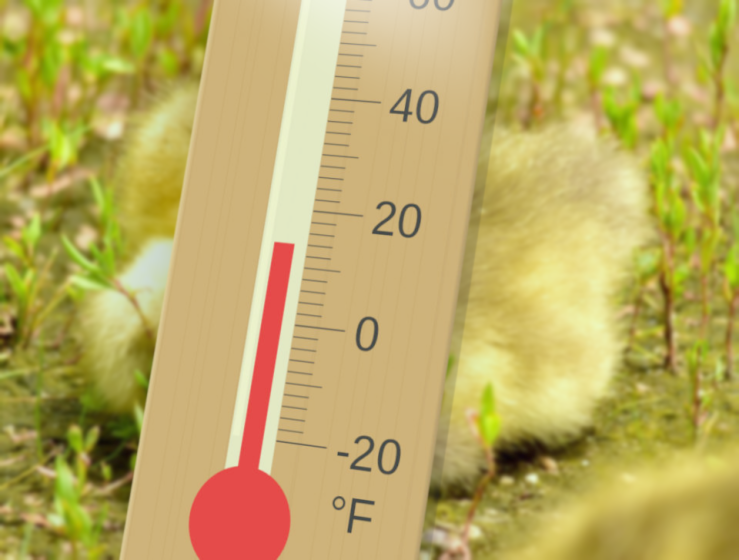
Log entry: °F 14
